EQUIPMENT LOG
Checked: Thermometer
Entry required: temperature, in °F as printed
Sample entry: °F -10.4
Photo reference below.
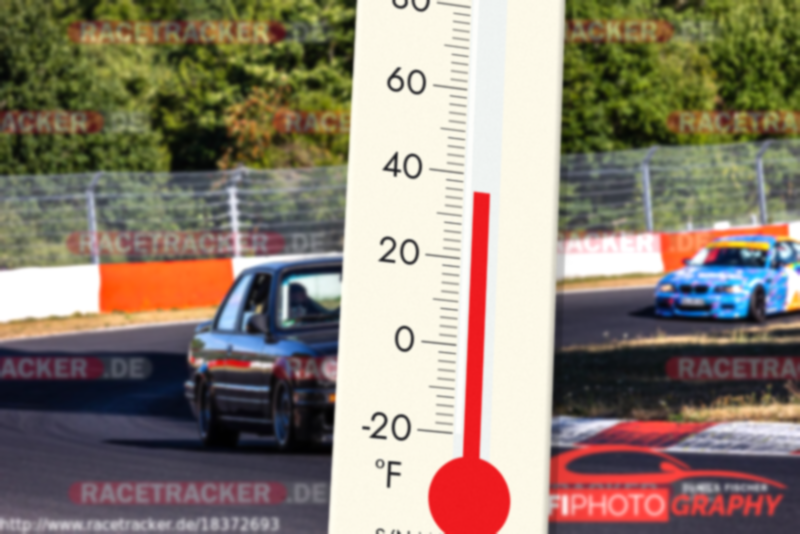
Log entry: °F 36
